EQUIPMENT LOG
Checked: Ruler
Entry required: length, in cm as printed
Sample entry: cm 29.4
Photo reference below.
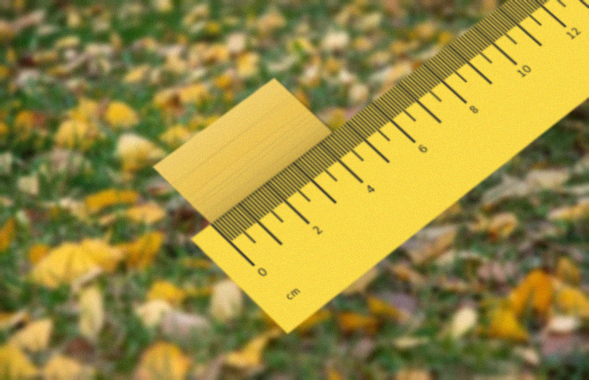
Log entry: cm 4.5
